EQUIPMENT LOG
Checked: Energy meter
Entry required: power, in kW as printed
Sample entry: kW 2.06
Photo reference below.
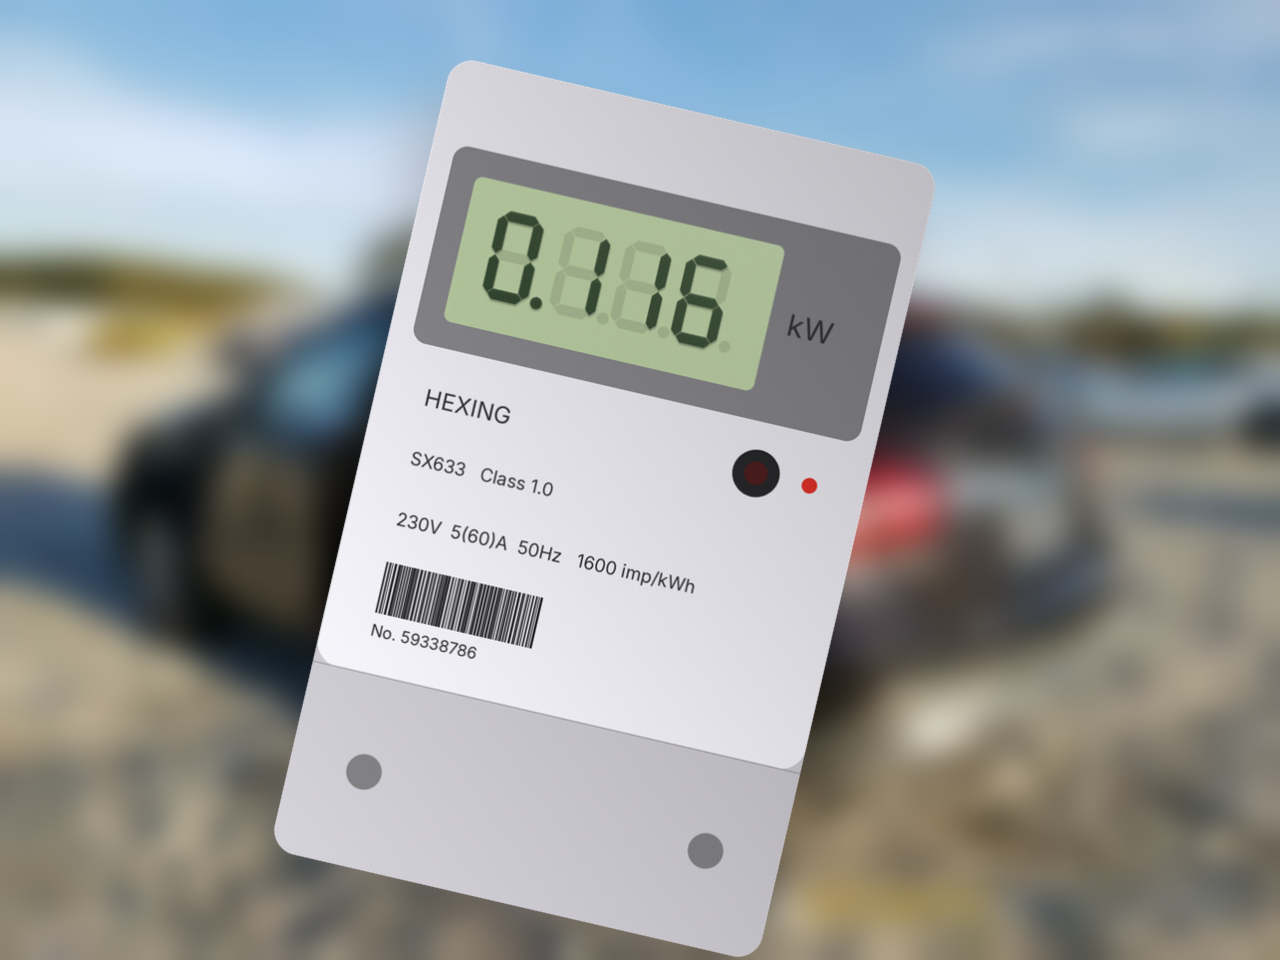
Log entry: kW 0.116
